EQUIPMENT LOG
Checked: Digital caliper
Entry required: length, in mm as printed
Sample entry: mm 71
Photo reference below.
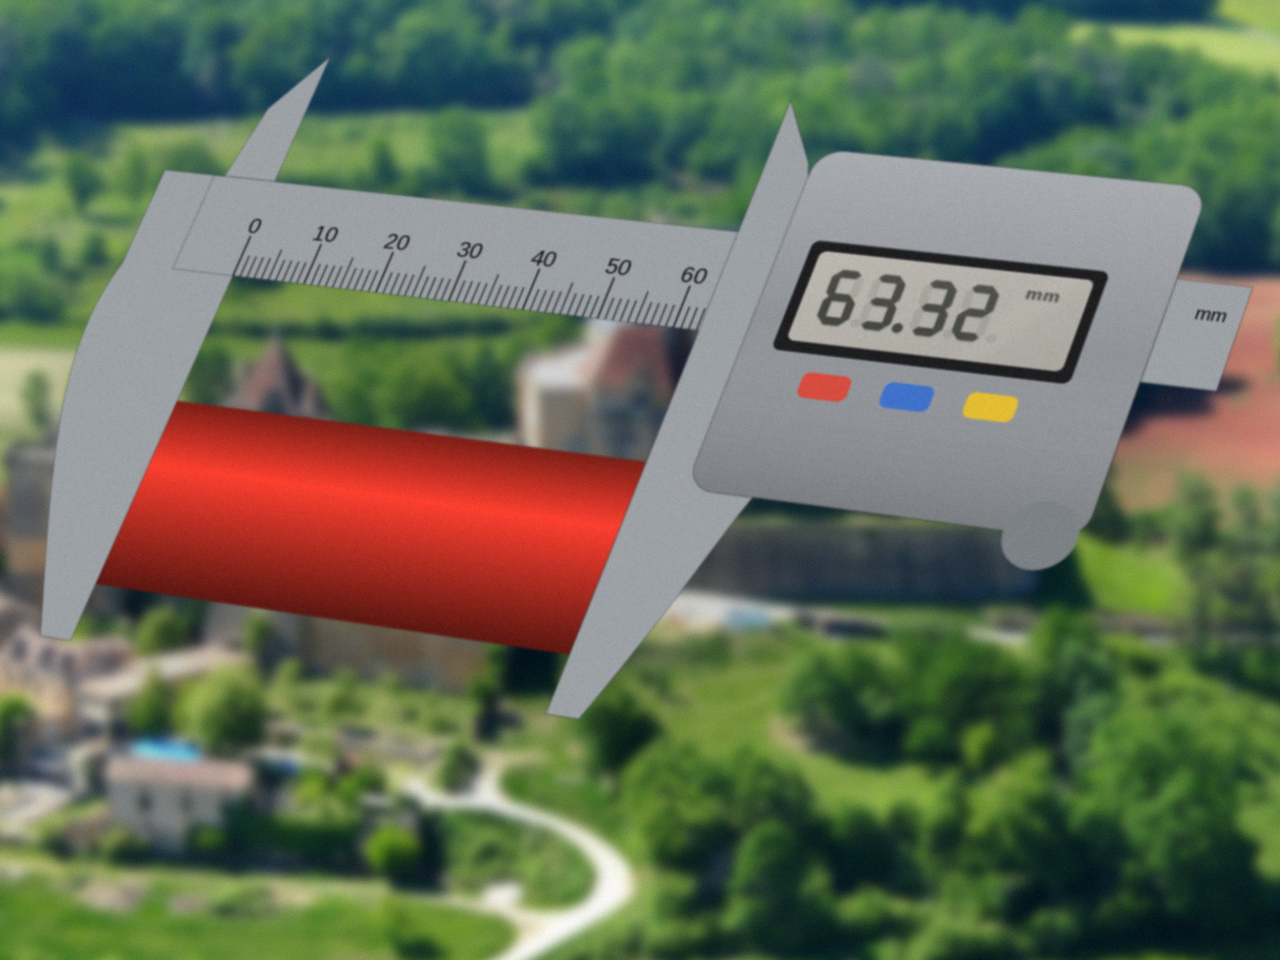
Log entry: mm 63.32
